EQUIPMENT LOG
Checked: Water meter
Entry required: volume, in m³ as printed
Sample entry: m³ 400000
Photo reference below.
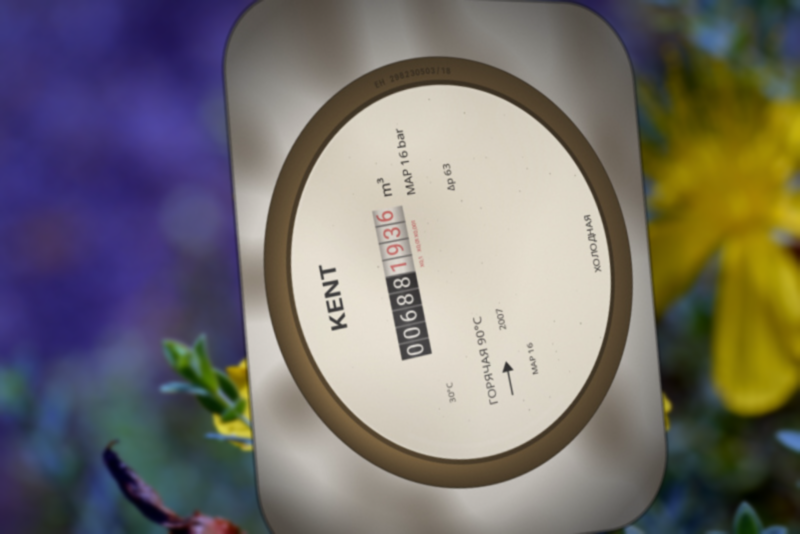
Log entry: m³ 688.1936
